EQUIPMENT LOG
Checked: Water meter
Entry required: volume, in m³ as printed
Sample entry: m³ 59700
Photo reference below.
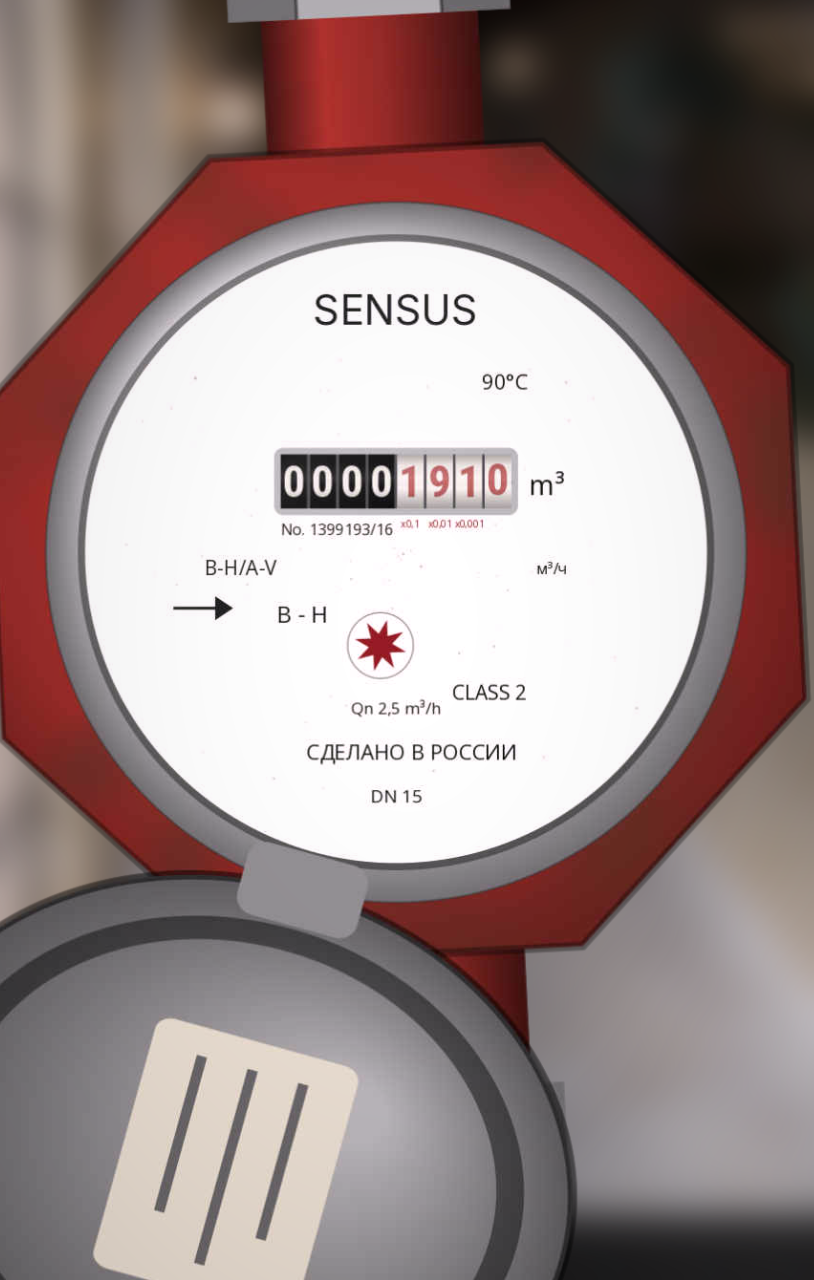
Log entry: m³ 0.1910
